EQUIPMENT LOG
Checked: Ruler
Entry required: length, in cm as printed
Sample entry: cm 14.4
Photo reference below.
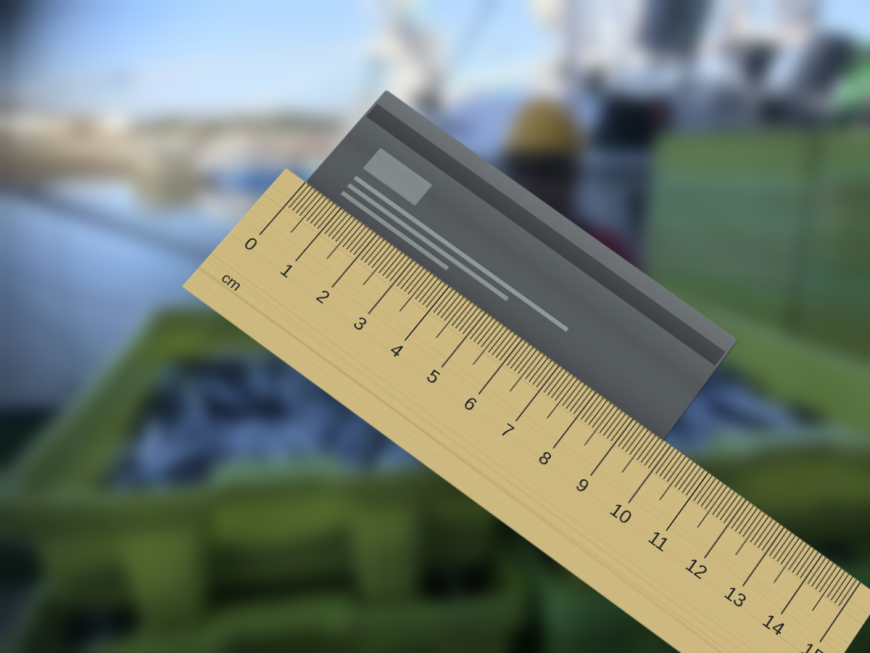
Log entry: cm 9.8
